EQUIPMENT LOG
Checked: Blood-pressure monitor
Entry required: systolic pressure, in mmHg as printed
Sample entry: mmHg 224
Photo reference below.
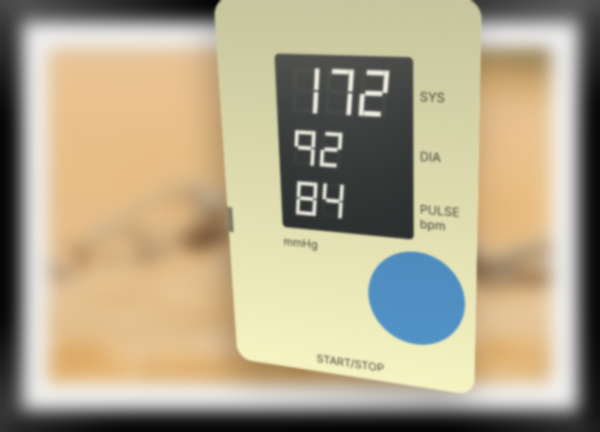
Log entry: mmHg 172
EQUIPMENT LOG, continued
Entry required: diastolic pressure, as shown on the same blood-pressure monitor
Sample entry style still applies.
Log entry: mmHg 92
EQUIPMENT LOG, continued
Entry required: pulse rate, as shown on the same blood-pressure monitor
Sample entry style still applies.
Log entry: bpm 84
